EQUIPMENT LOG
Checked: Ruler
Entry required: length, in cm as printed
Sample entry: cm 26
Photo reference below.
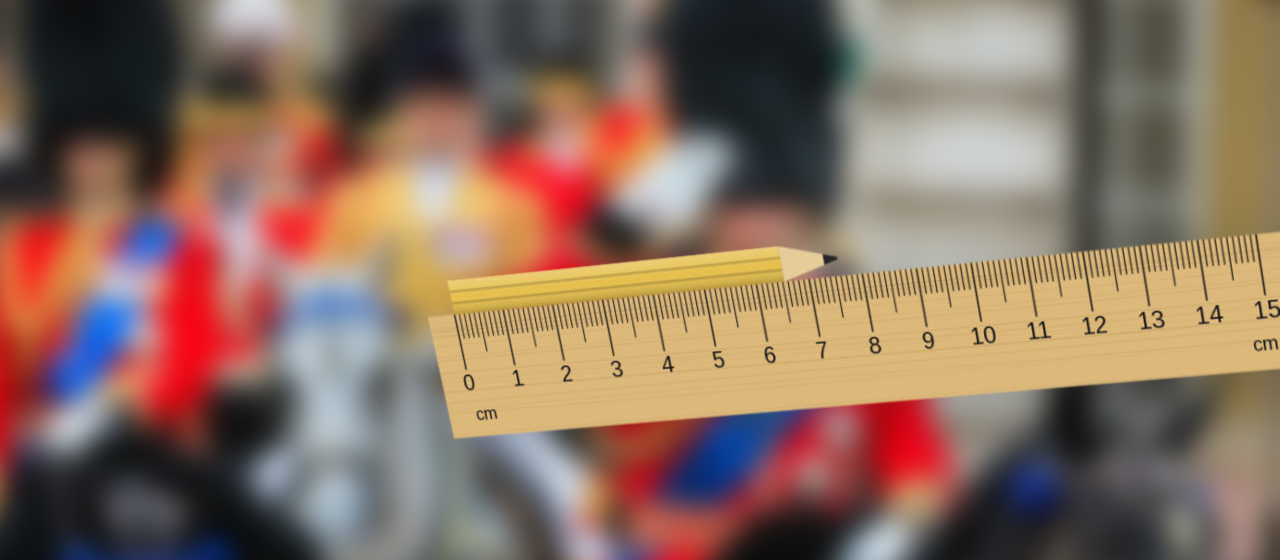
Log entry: cm 7.6
